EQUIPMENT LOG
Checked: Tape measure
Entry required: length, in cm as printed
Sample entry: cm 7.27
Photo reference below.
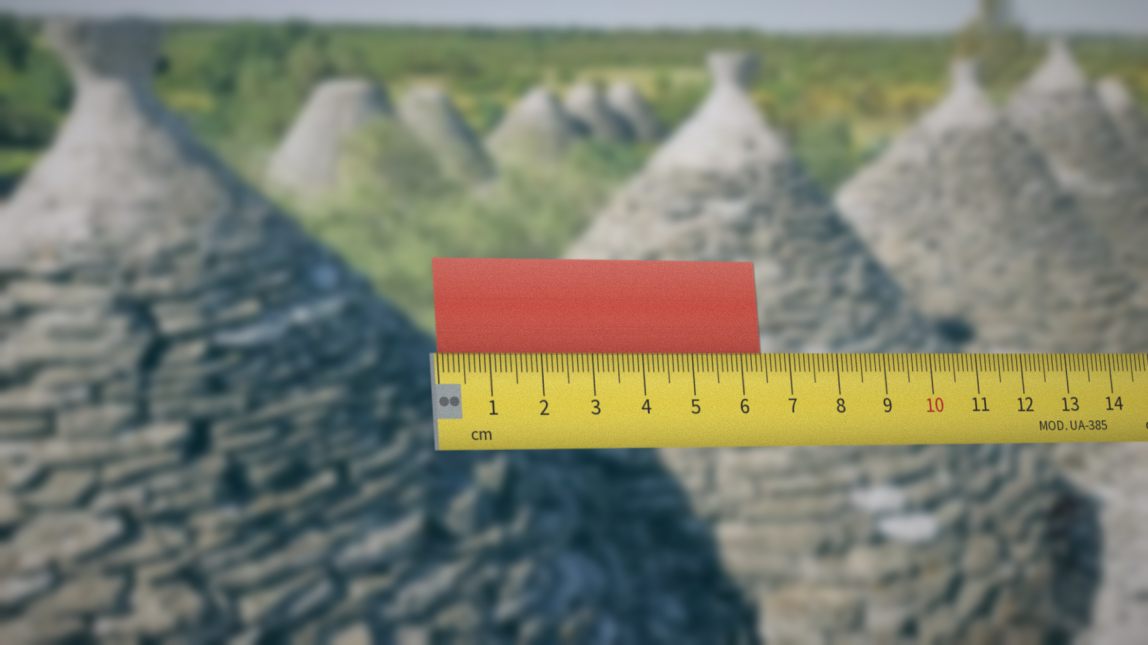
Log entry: cm 6.4
